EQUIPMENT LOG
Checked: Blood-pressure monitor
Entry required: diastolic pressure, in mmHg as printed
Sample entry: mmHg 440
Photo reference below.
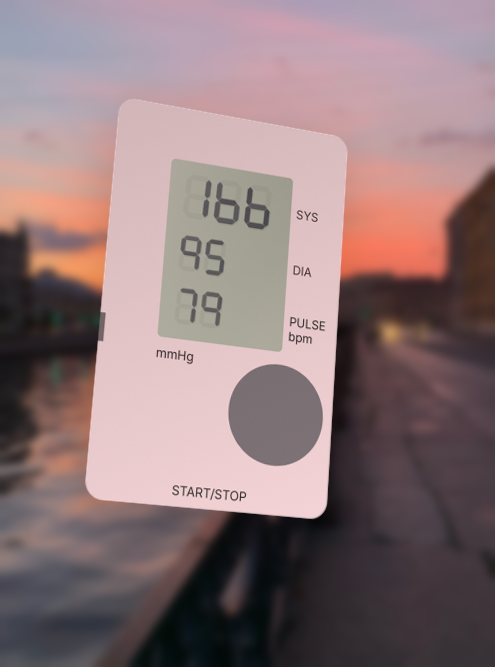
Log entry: mmHg 95
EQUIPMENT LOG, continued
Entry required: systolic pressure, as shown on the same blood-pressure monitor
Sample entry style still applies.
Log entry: mmHg 166
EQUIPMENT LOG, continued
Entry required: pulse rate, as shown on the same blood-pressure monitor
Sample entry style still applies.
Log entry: bpm 79
